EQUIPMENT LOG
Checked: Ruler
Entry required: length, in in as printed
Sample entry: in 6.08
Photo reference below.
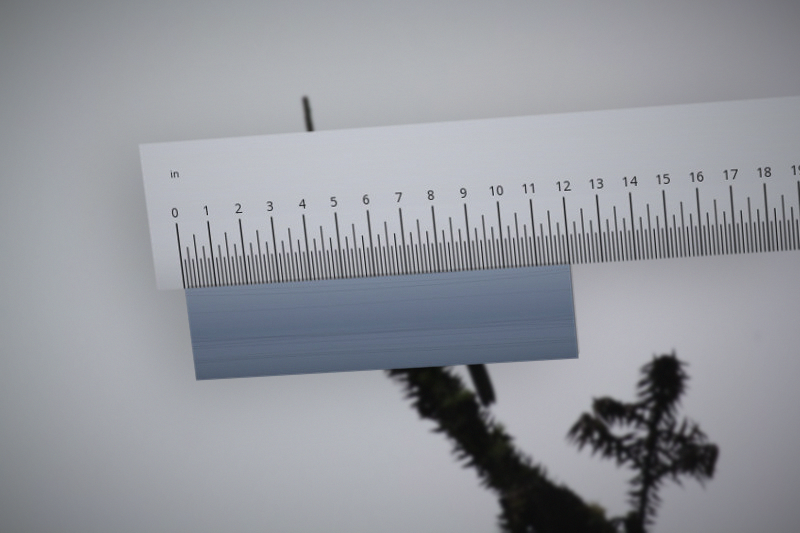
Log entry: in 12
